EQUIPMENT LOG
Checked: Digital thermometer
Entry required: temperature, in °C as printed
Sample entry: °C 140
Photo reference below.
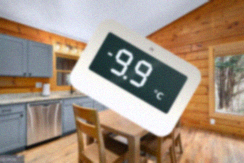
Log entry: °C -9.9
